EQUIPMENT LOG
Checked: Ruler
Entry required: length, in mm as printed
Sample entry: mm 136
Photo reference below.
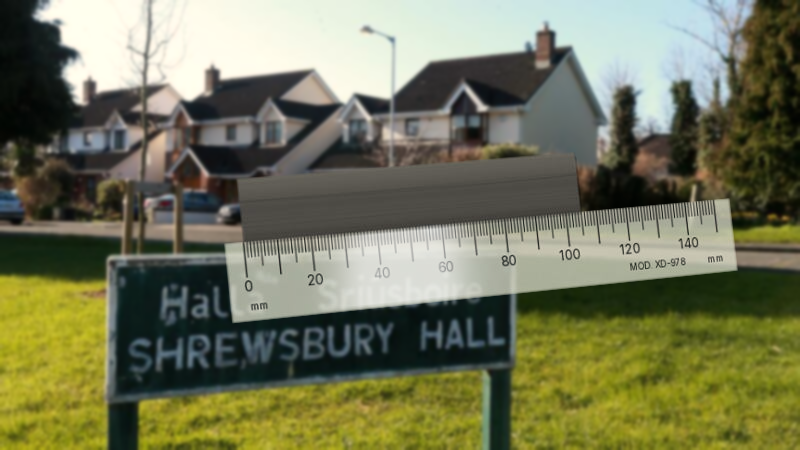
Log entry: mm 105
